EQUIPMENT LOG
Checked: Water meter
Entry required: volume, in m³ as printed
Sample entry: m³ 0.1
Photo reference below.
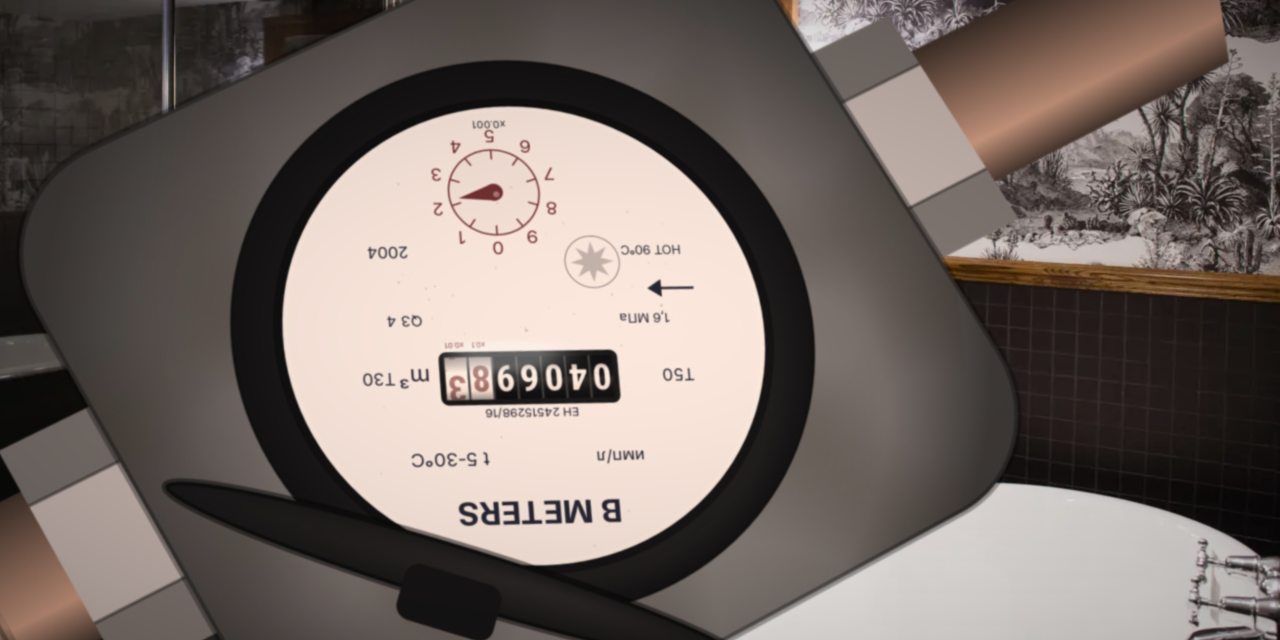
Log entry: m³ 4069.832
